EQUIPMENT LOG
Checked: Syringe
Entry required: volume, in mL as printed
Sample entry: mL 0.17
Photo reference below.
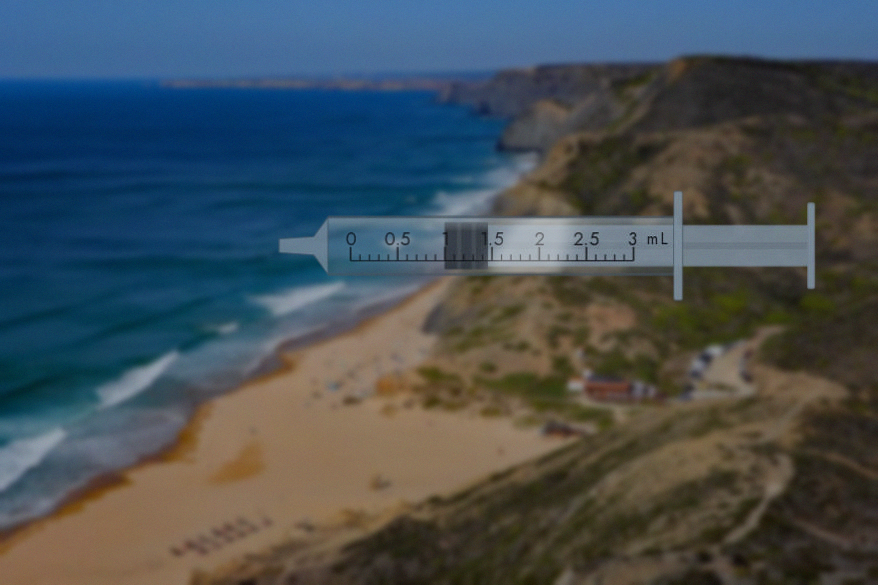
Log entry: mL 1
